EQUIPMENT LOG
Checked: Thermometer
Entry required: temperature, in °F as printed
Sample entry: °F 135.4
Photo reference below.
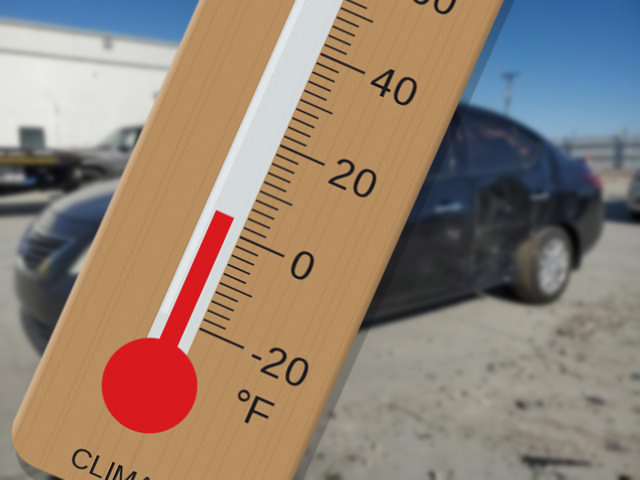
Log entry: °F 3
